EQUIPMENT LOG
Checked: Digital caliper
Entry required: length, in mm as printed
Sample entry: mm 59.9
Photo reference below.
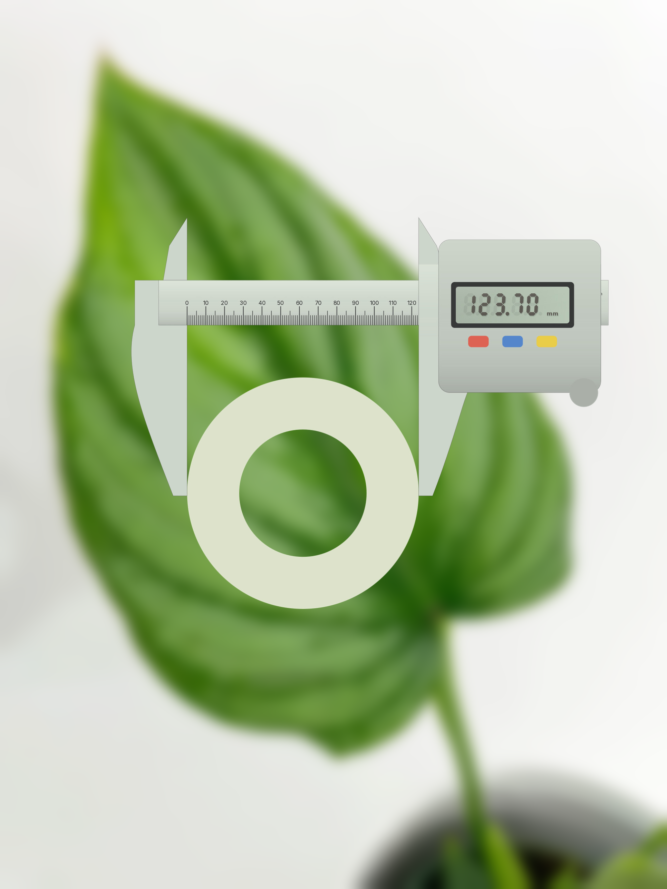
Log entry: mm 123.70
